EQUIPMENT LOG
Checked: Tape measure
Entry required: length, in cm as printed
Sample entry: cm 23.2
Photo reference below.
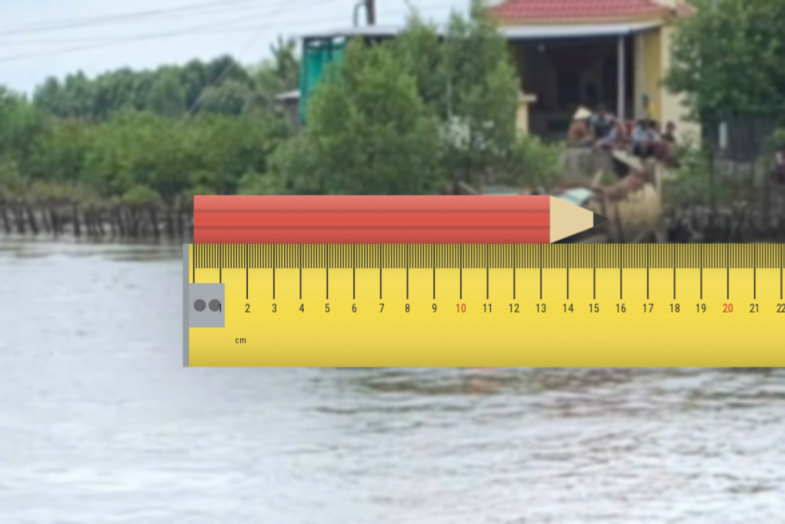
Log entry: cm 15.5
